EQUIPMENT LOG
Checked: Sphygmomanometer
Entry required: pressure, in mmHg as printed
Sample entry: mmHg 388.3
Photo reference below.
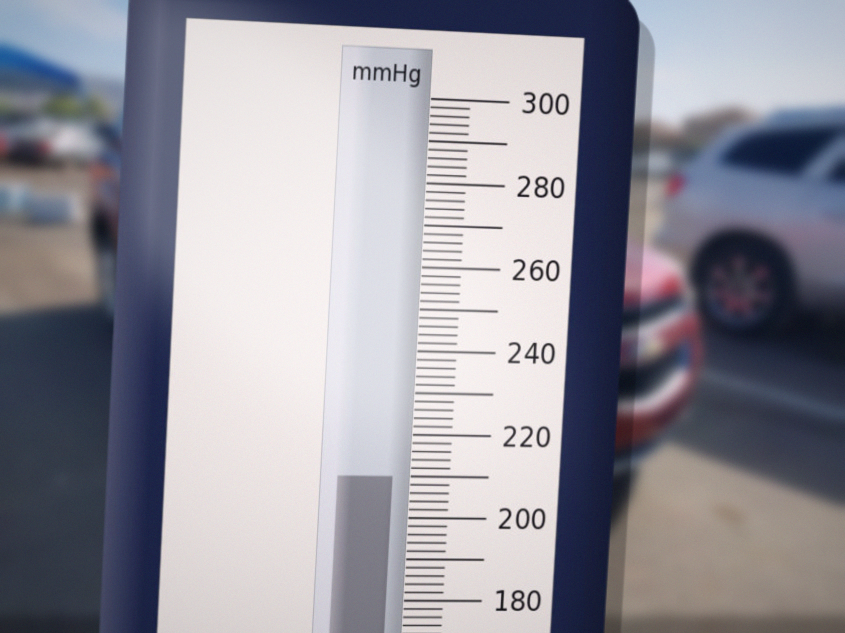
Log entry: mmHg 210
